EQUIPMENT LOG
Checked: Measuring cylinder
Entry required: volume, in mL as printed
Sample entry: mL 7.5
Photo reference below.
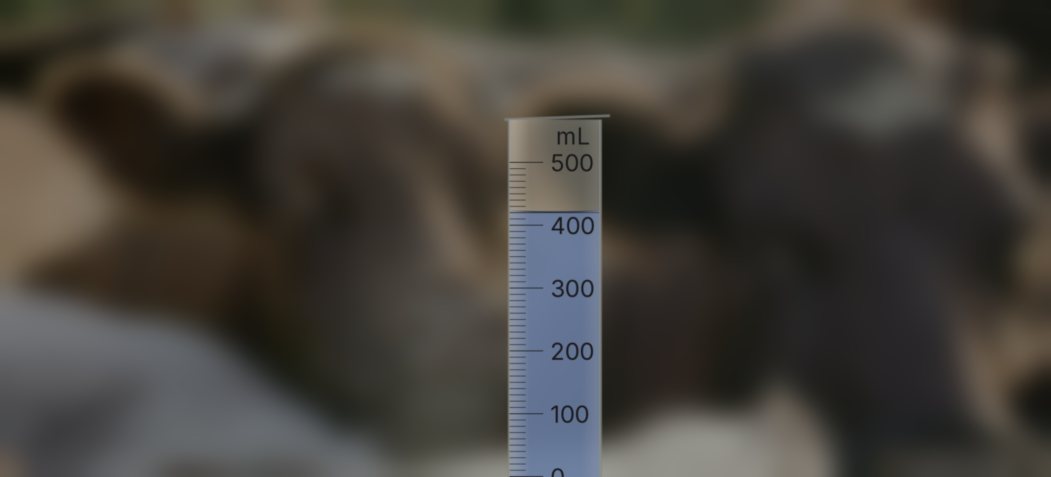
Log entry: mL 420
